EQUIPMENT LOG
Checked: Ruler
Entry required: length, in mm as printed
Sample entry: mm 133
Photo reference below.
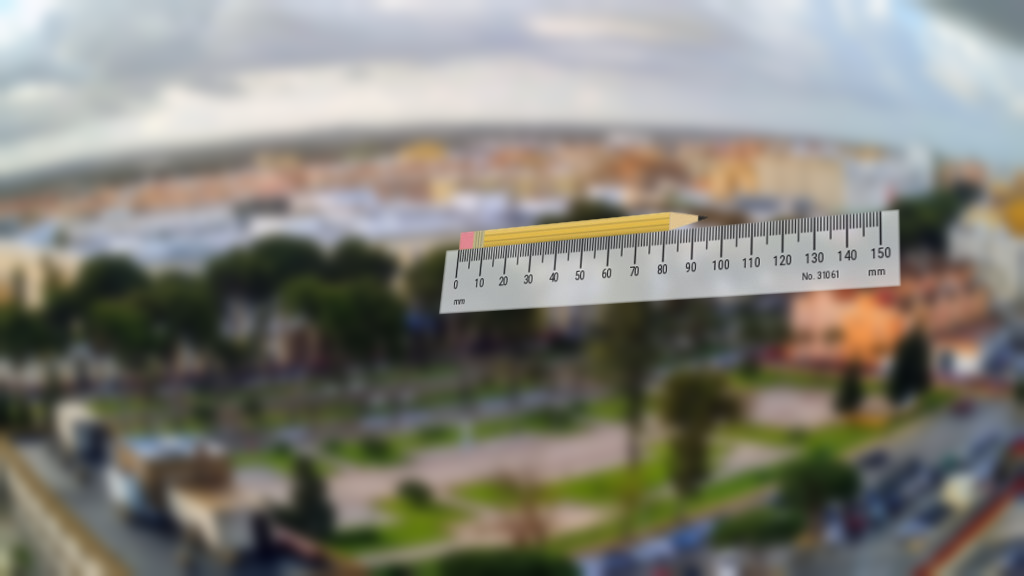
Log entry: mm 95
